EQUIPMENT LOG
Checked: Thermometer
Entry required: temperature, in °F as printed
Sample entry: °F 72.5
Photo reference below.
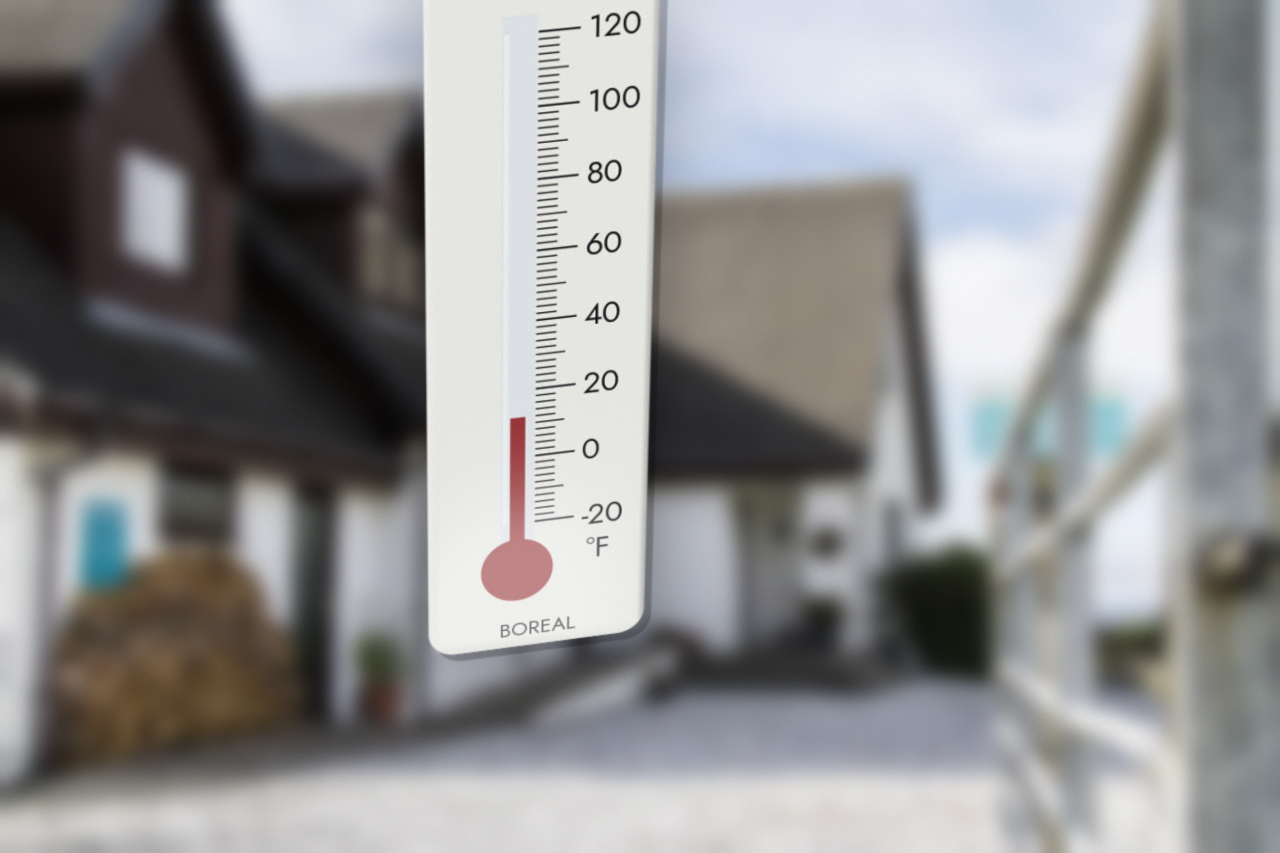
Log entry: °F 12
